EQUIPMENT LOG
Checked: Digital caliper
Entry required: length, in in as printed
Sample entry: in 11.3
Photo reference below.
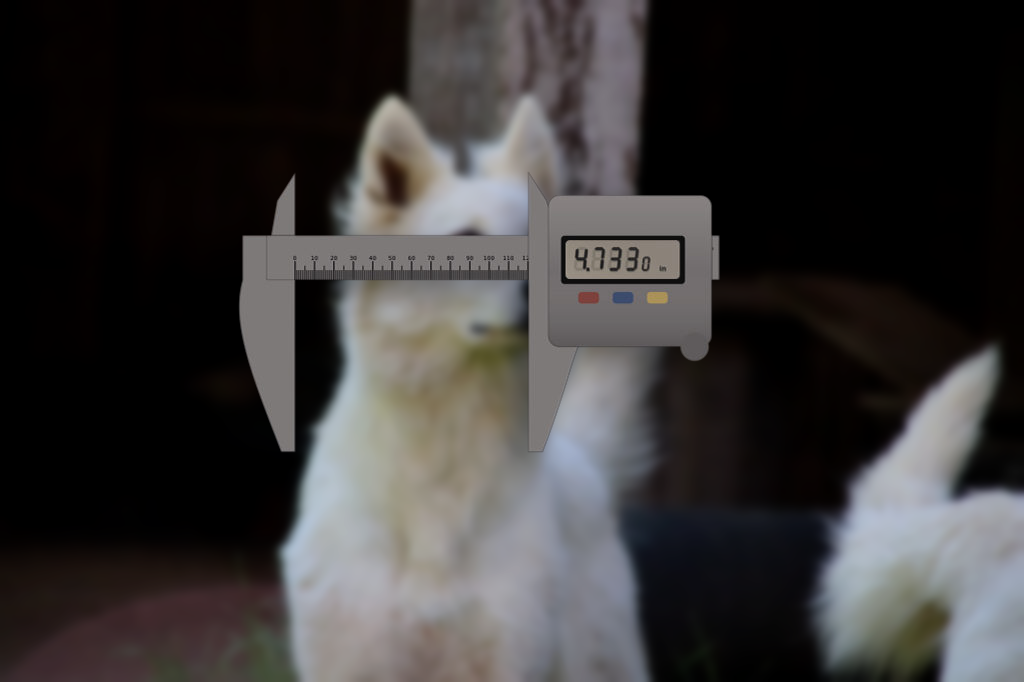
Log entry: in 4.7330
